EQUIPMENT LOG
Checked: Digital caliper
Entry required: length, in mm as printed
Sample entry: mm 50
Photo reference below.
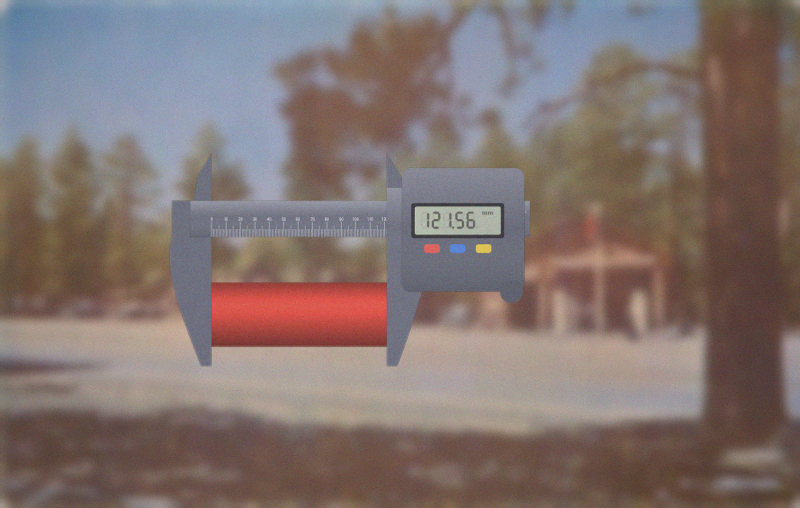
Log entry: mm 121.56
